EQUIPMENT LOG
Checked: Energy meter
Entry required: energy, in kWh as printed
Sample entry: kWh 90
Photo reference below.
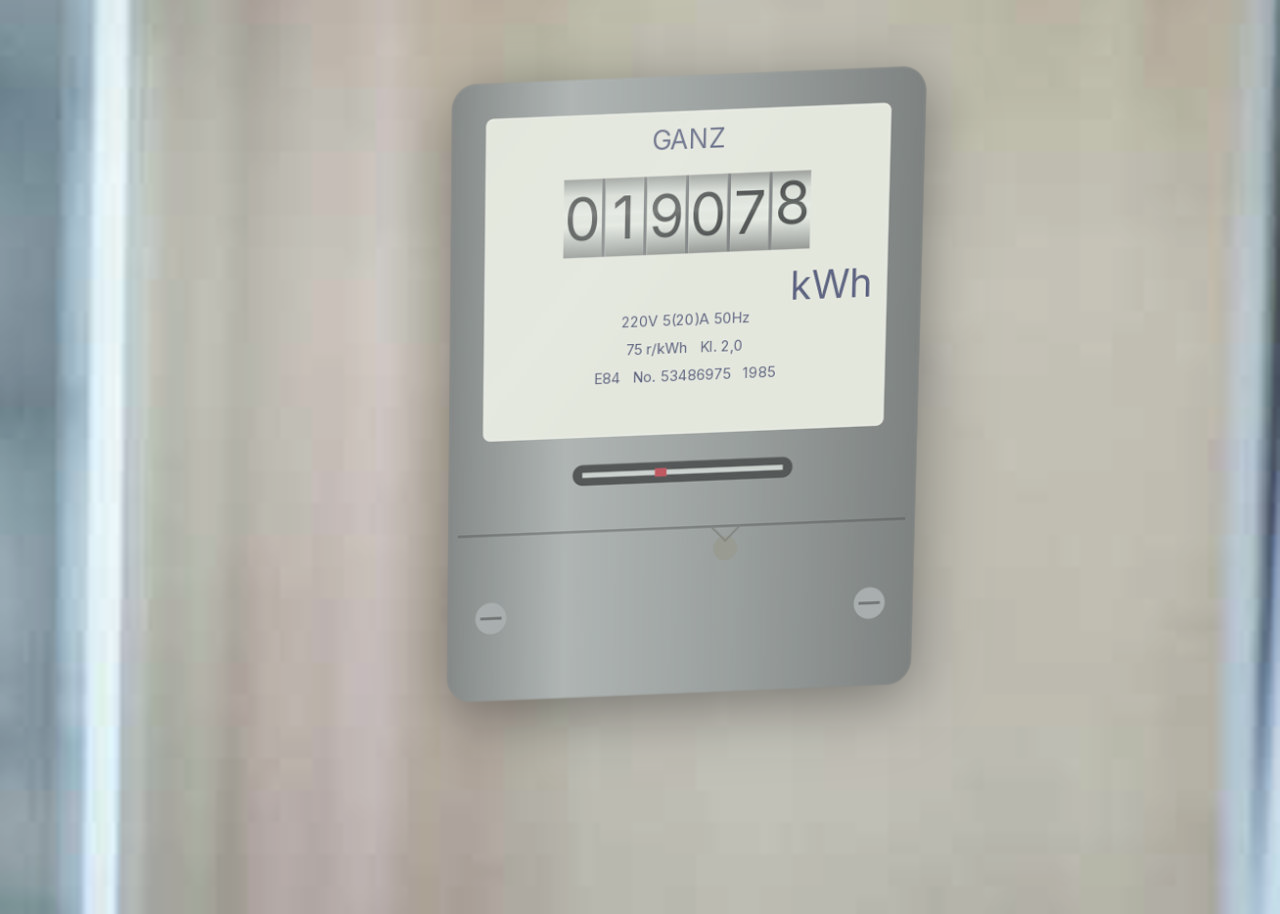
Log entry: kWh 19078
